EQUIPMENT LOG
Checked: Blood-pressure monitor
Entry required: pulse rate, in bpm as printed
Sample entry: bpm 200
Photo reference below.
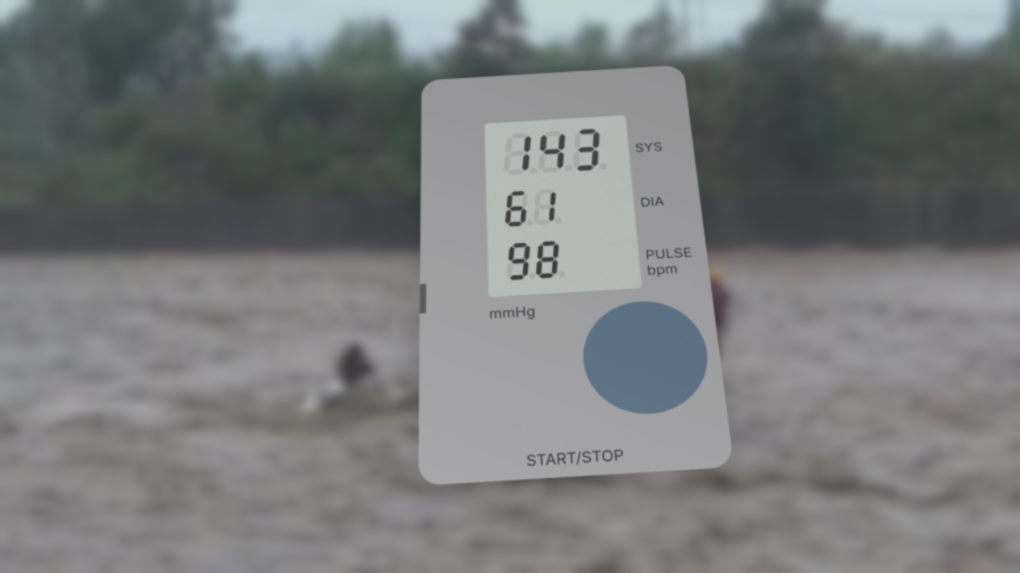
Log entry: bpm 98
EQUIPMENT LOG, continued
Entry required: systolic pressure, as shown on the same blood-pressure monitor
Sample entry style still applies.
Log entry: mmHg 143
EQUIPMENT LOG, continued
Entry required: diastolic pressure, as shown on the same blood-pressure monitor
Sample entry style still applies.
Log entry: mmHg 61
